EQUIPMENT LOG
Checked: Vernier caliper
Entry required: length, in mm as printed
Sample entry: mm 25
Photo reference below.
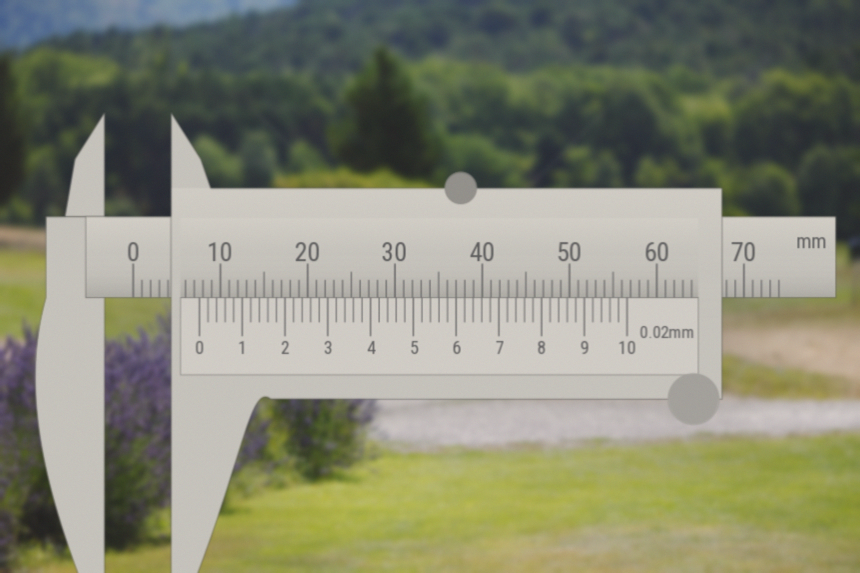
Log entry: mm 7.6
